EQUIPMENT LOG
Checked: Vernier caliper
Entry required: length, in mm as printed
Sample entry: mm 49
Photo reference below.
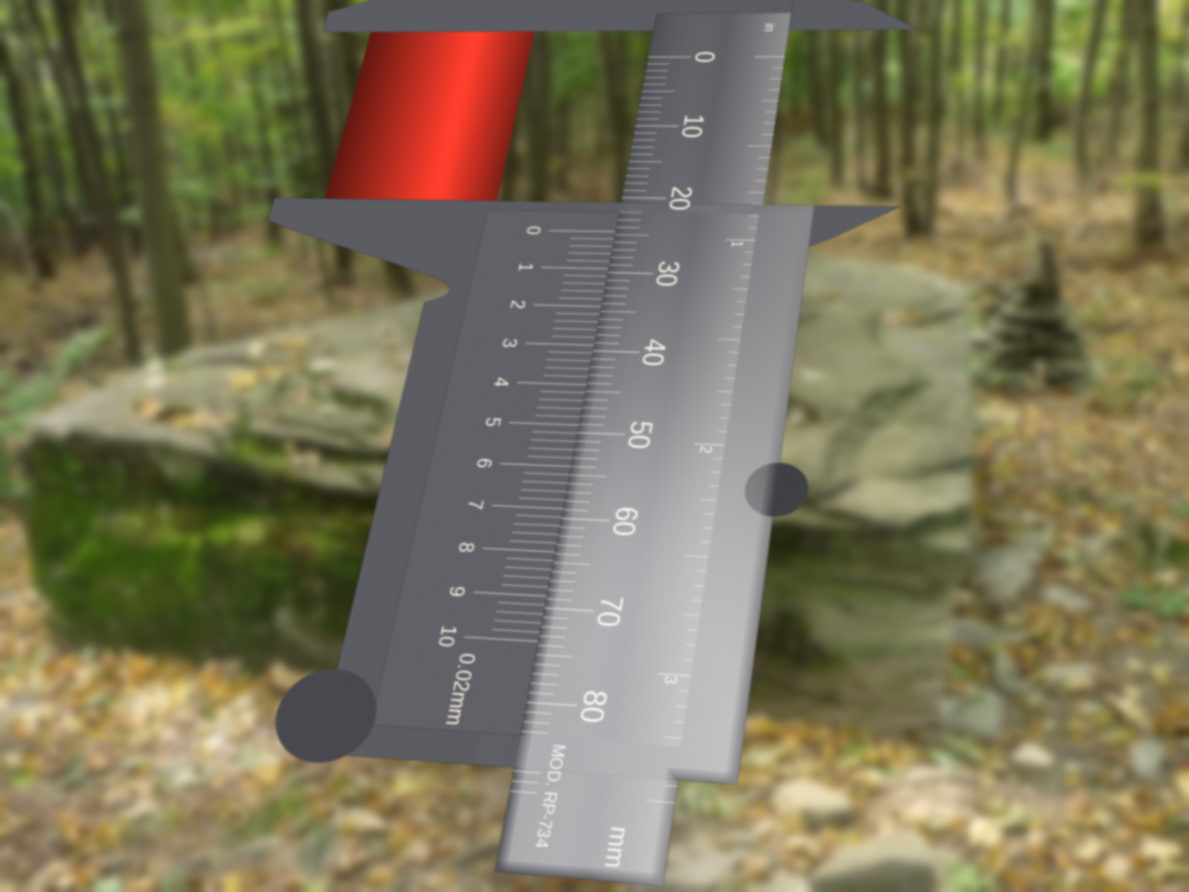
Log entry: mm 24.6
